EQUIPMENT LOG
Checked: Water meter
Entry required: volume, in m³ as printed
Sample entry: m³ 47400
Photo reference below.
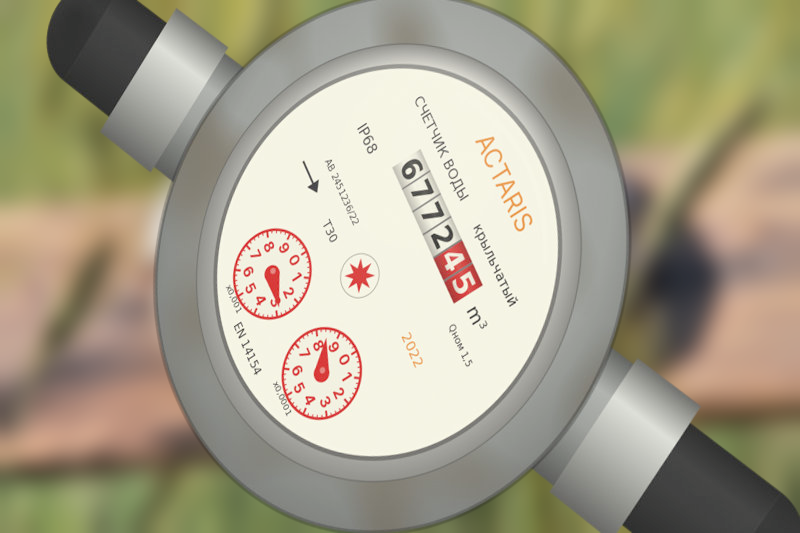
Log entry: m³ 6772.4528
